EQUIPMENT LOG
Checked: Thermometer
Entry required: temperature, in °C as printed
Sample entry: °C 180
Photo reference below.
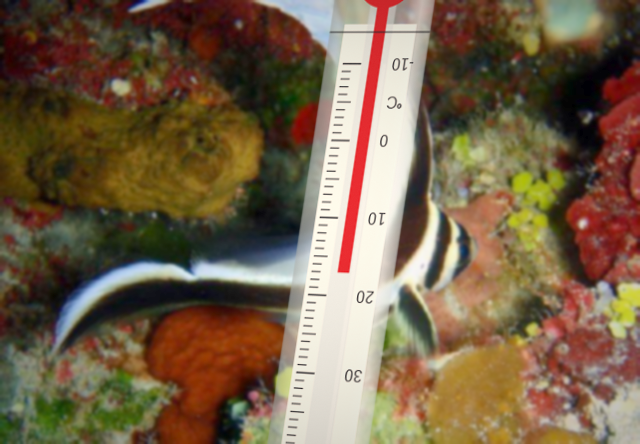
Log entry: °C 17
